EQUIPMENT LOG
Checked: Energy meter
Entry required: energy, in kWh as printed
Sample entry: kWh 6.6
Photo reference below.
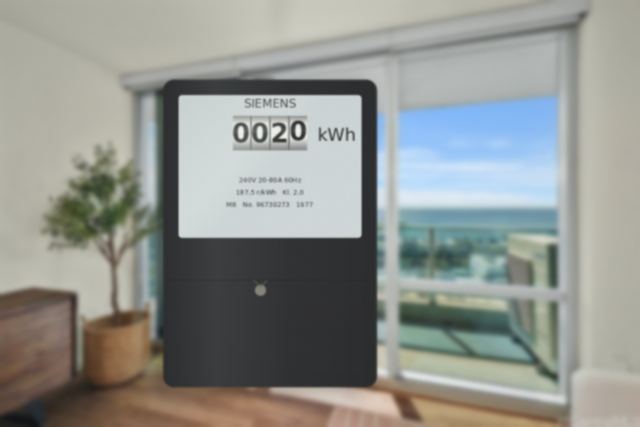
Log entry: kWh 20
